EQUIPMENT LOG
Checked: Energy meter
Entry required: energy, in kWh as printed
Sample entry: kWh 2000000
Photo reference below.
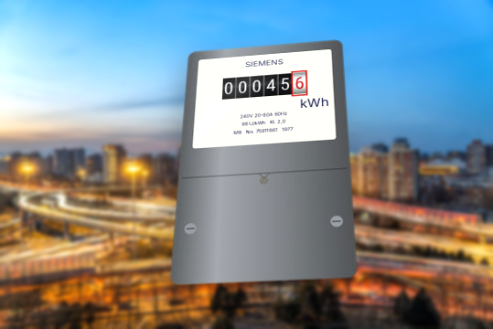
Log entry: kWh 45.6
